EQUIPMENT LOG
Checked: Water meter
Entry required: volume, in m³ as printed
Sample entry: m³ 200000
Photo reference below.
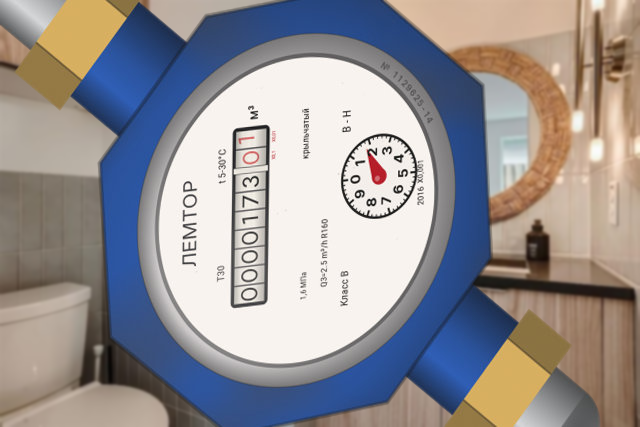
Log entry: m³ 173.011
